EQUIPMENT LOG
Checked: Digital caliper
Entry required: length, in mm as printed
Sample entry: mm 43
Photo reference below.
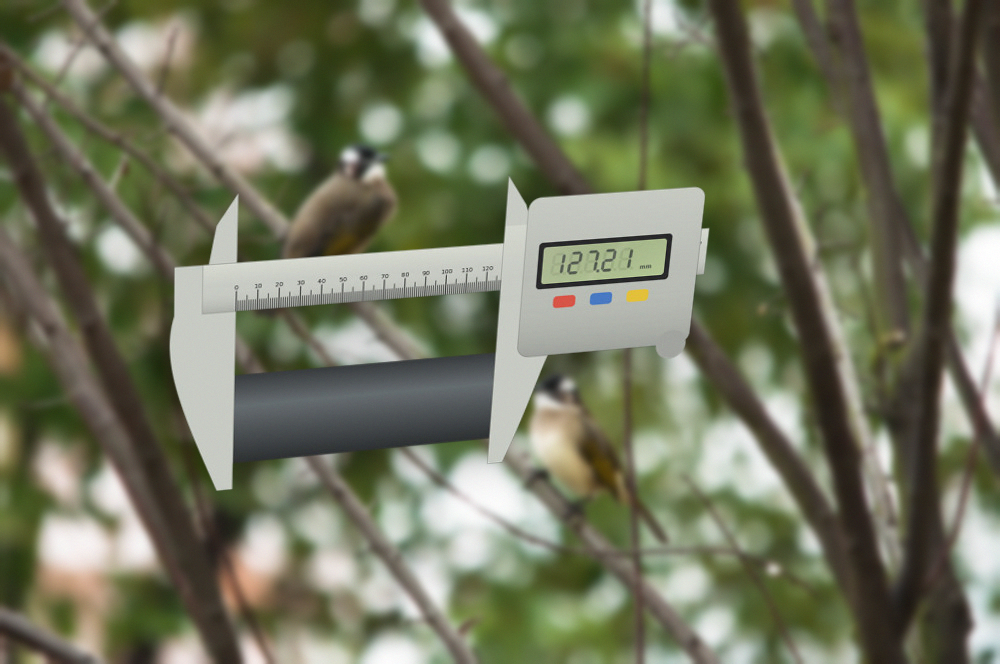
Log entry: mm 127.21
